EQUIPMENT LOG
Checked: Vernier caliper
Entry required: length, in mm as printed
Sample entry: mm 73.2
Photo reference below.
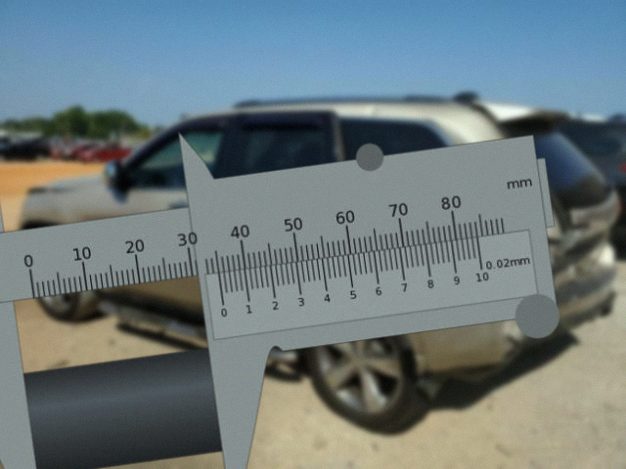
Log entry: mm 35.0
